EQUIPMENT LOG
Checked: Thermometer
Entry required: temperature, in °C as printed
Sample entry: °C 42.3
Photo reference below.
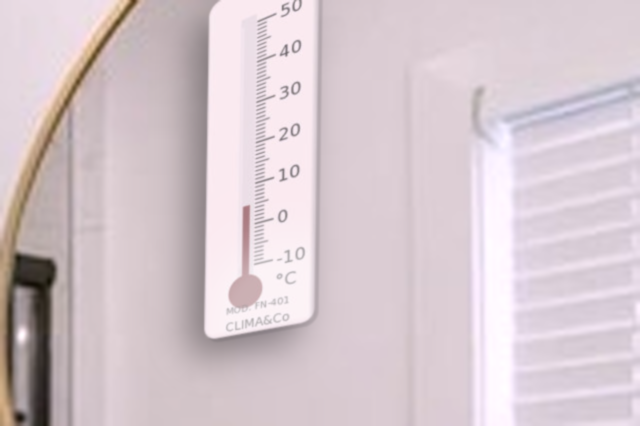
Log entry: °C 5
